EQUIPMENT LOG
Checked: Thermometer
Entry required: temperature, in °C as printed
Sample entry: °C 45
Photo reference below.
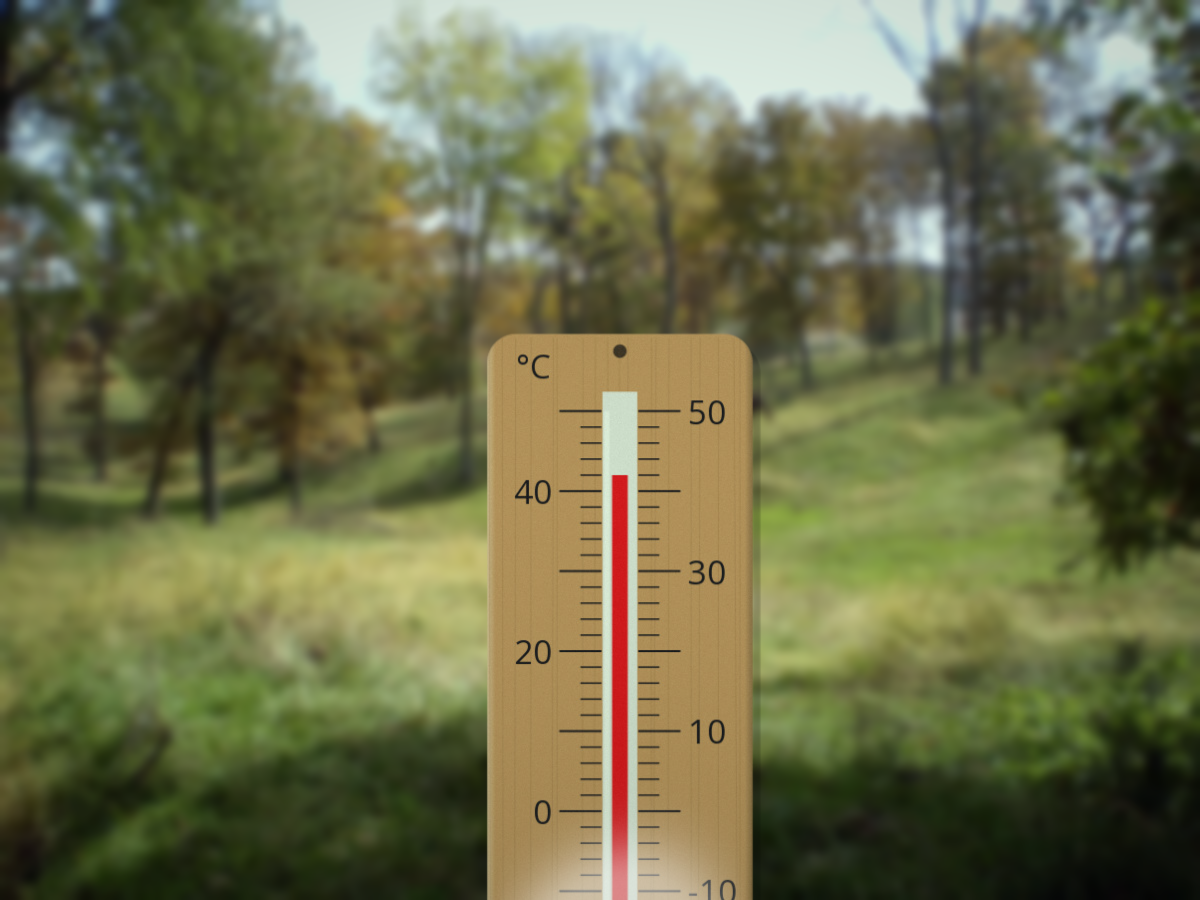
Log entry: °C 42
